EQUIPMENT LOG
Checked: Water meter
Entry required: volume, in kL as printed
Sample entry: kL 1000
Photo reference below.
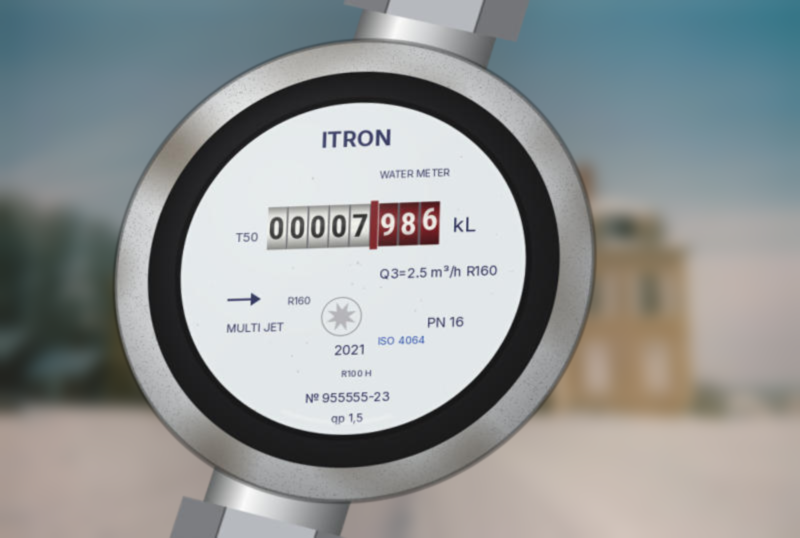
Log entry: kL 7.986
